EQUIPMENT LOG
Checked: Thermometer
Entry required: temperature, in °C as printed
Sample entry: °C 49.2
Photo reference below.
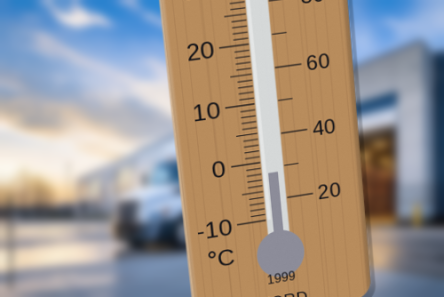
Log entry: °C -2
